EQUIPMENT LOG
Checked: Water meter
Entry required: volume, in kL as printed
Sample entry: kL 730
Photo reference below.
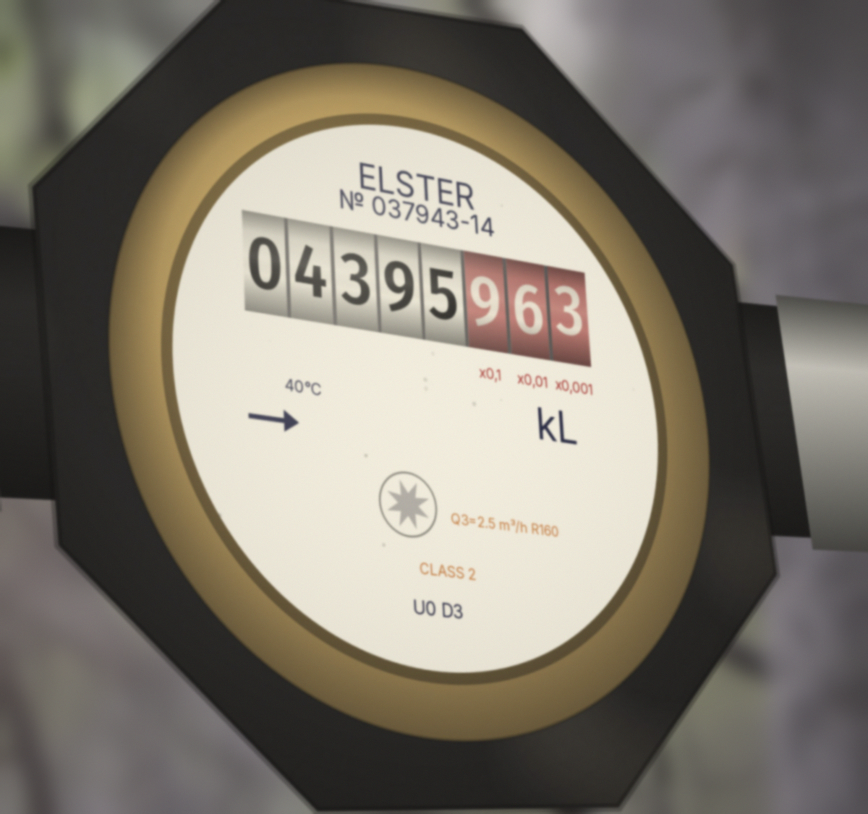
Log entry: kL 4395.963
